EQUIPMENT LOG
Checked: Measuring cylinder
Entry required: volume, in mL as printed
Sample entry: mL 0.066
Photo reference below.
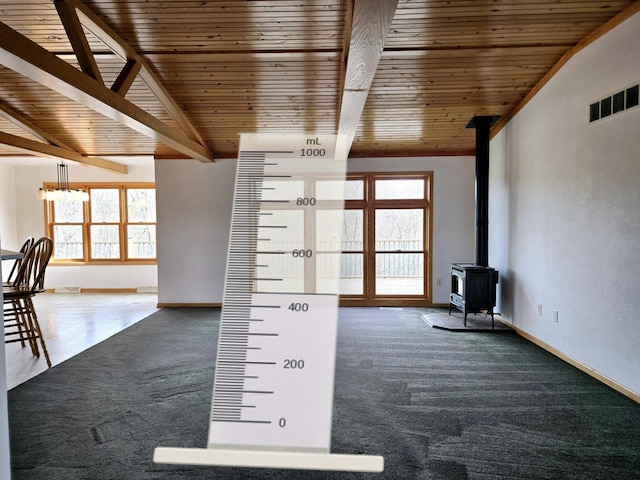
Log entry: mL 450
